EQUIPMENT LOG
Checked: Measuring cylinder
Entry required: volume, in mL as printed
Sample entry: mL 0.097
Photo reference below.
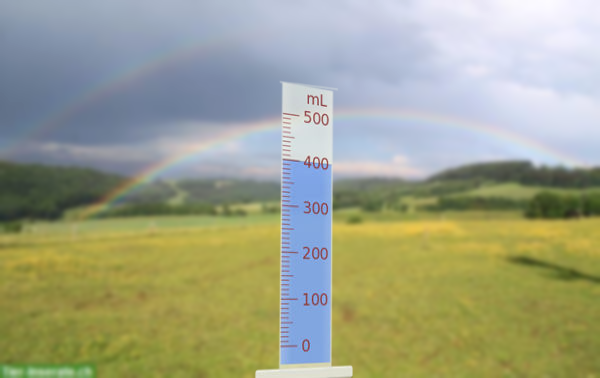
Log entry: mL 400
